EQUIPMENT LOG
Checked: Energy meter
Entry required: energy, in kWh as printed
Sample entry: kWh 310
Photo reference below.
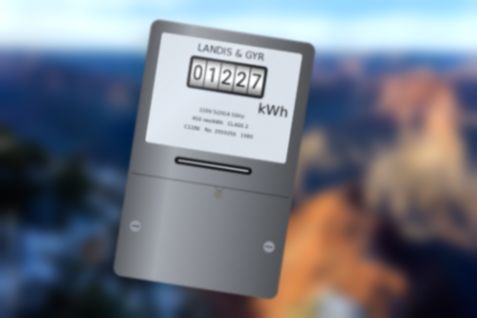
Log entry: kWh 1227
